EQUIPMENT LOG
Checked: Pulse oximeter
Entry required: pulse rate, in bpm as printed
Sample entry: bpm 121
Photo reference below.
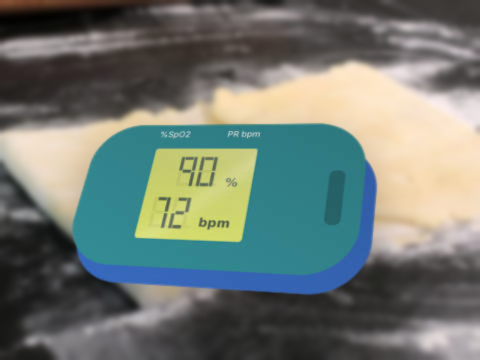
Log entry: bpm 72
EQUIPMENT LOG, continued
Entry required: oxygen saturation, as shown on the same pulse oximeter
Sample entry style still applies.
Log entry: % 90
